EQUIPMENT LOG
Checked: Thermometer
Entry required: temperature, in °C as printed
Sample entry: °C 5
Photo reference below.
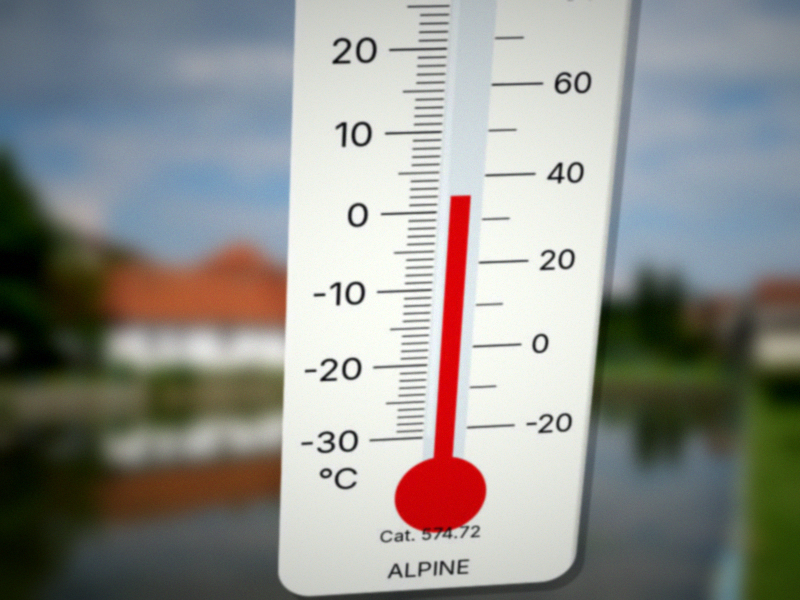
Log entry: °C 2
